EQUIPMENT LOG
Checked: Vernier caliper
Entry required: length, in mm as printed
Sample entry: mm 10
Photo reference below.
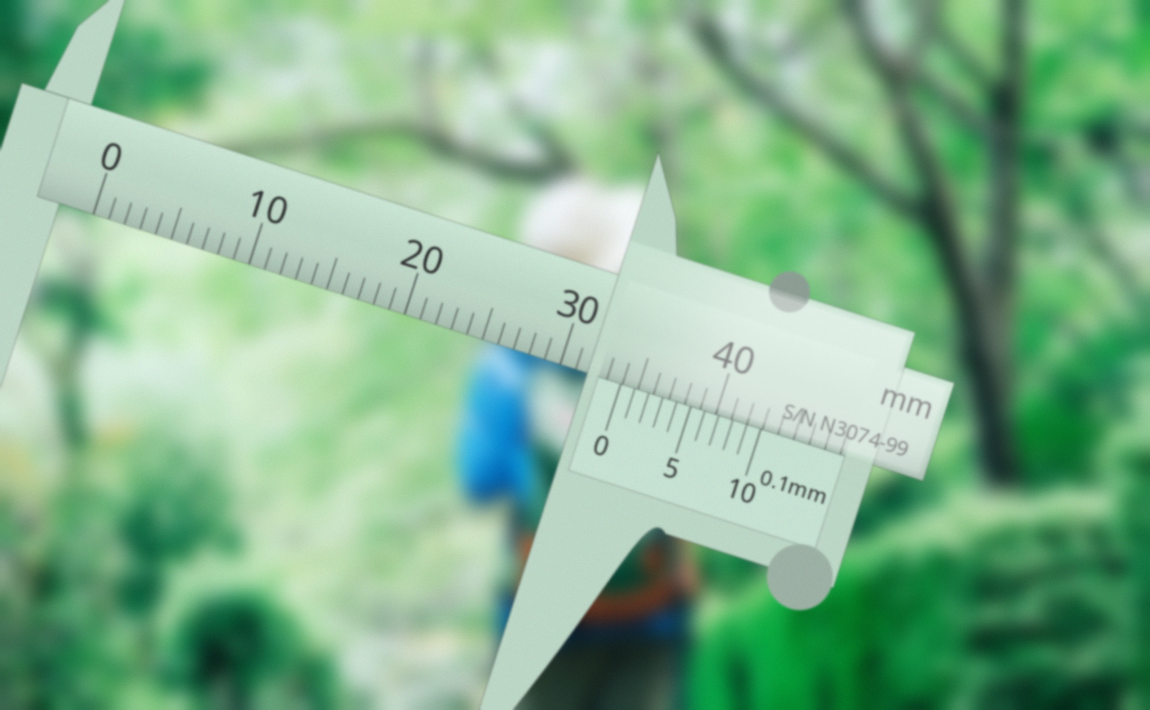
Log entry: mm 33.9
